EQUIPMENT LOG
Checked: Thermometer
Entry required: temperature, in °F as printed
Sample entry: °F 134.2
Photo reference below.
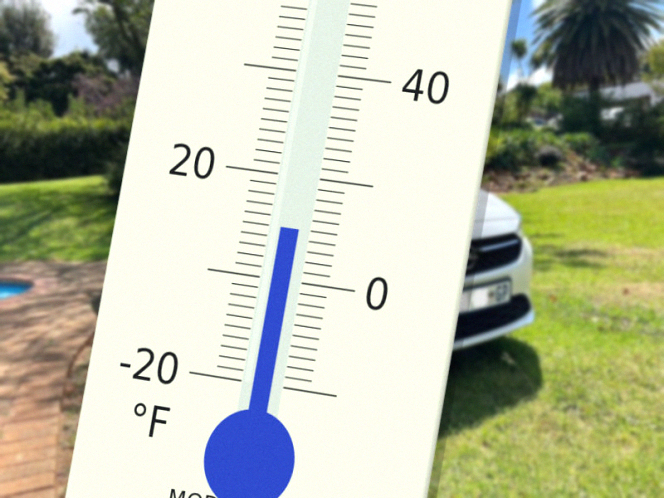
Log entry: °F 10
